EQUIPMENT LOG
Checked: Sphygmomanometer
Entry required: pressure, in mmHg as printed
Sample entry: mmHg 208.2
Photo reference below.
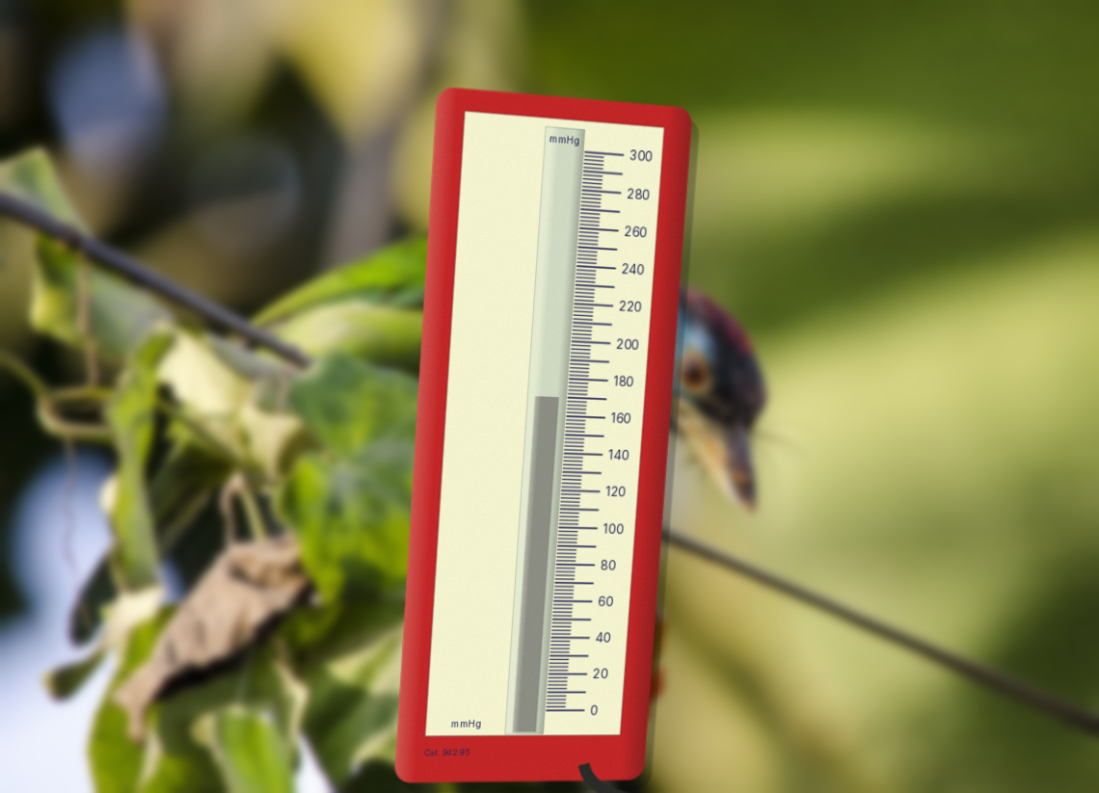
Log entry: mmHg 170
